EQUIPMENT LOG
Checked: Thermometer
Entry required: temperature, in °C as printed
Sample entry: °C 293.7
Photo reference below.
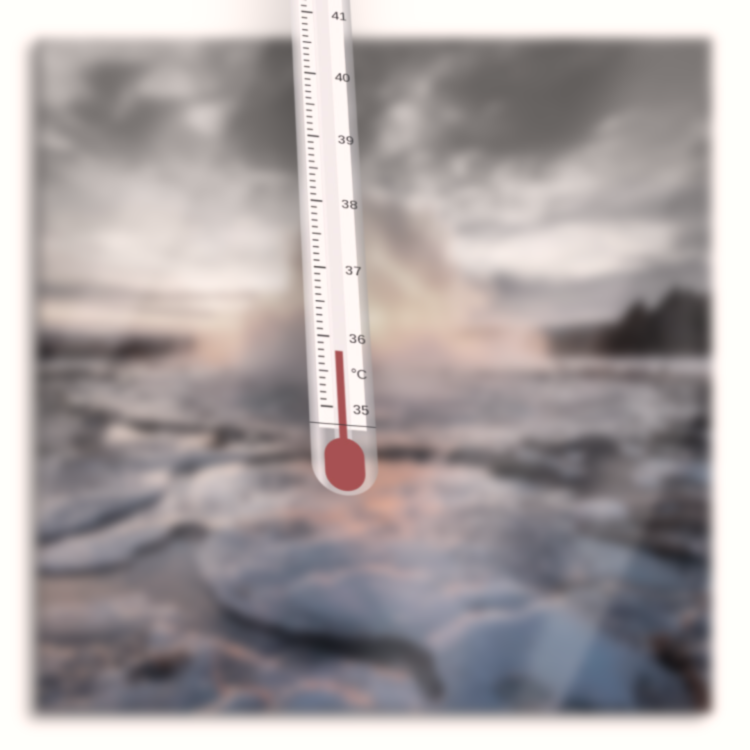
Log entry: °C 35.8
